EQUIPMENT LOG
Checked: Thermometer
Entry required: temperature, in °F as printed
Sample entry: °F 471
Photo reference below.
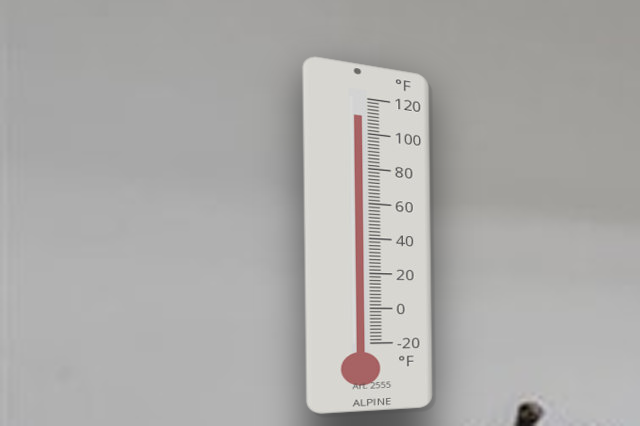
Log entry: °F 110
